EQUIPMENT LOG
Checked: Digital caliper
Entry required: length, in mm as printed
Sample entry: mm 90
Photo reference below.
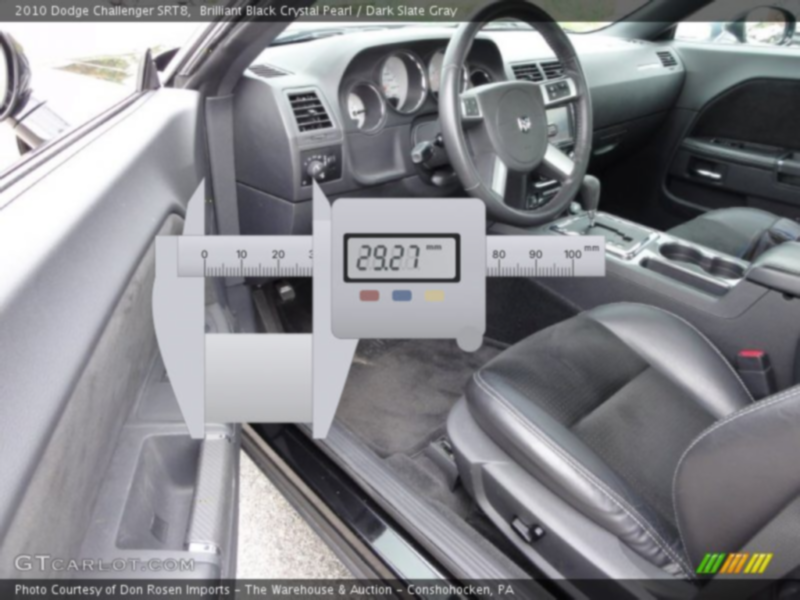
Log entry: mm 29.27
